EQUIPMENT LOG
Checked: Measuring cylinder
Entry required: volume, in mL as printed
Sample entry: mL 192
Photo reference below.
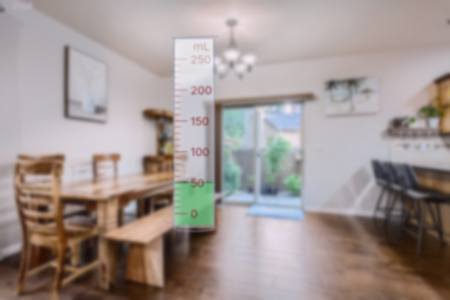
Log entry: mL 50
